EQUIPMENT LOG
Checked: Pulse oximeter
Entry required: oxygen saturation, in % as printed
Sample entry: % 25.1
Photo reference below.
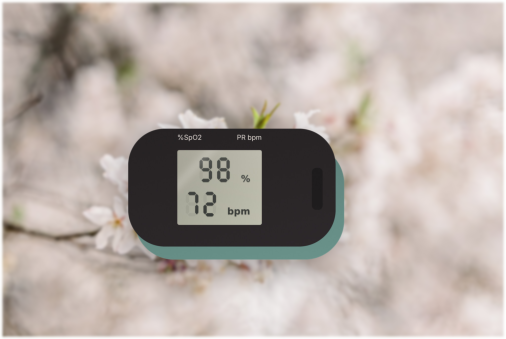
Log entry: % 98
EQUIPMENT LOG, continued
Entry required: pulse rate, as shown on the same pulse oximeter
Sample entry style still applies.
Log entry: bpm 72
